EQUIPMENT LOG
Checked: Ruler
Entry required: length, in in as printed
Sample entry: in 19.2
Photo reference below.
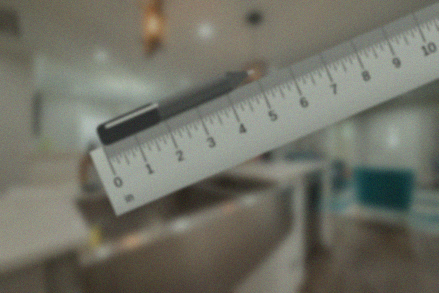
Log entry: in 5
